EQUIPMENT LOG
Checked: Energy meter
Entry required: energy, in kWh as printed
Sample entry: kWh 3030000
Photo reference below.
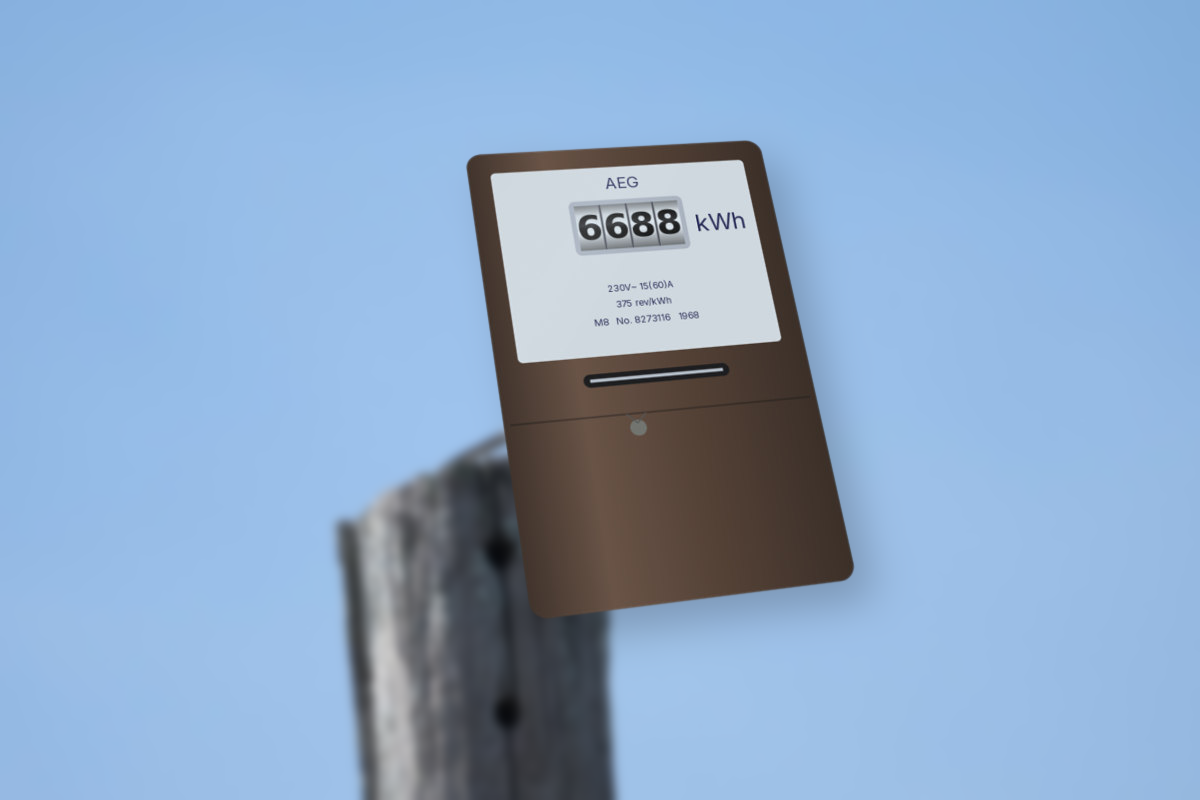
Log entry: kWh 6688
